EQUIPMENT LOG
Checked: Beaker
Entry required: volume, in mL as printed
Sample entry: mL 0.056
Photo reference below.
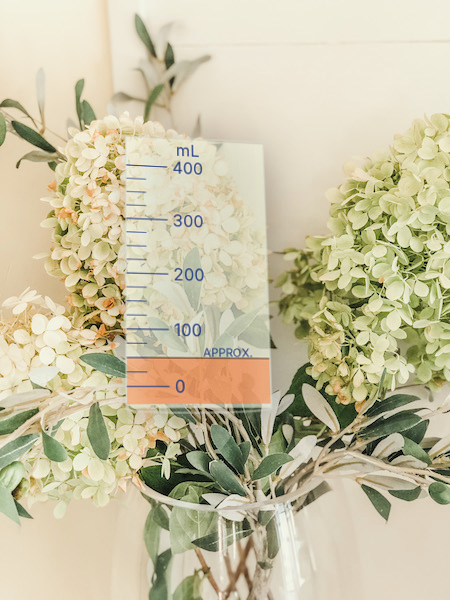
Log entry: mL 50
